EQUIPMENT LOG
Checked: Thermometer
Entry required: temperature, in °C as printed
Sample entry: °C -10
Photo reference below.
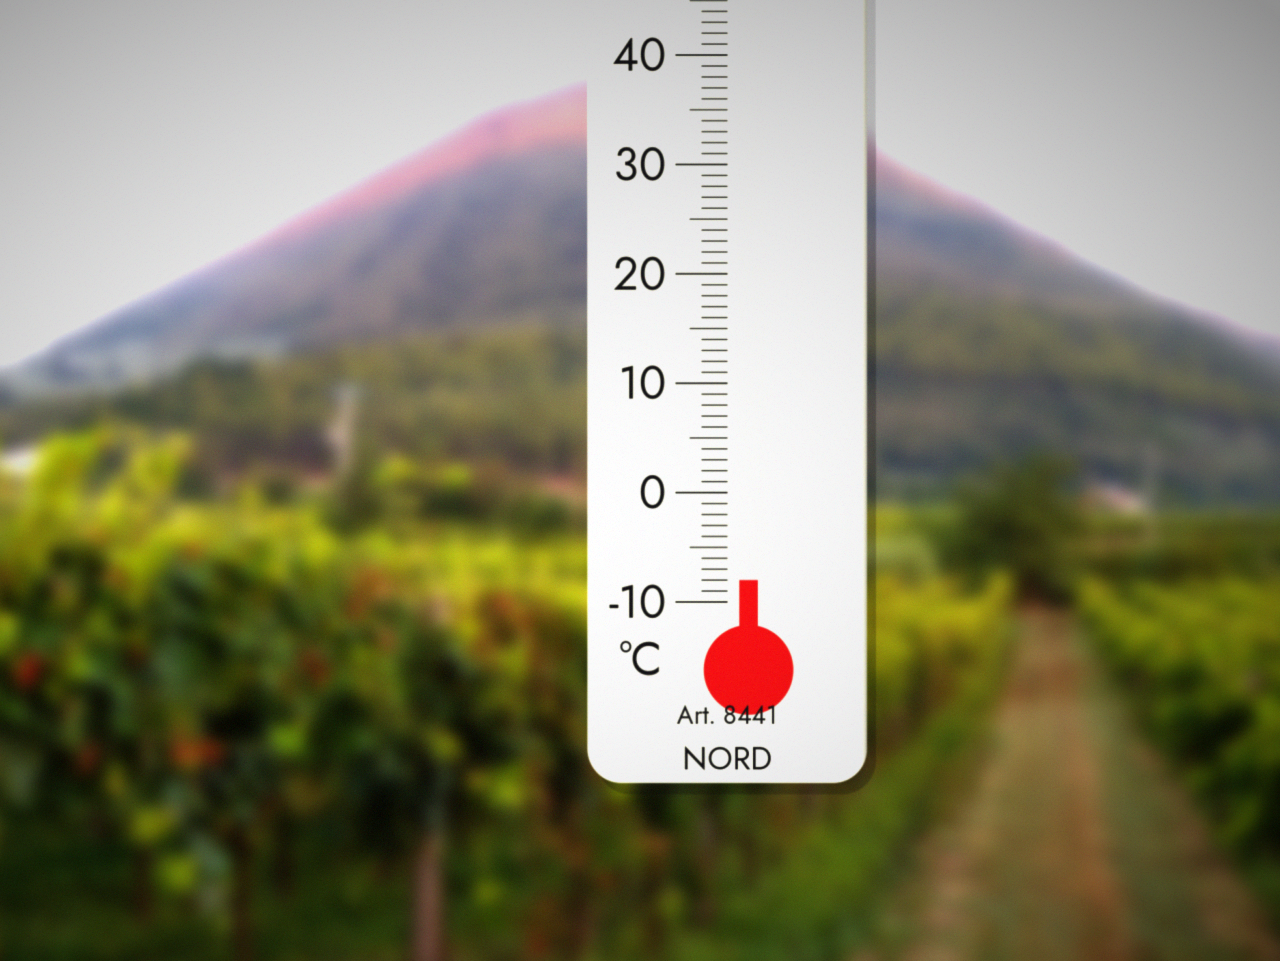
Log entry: °C -8
